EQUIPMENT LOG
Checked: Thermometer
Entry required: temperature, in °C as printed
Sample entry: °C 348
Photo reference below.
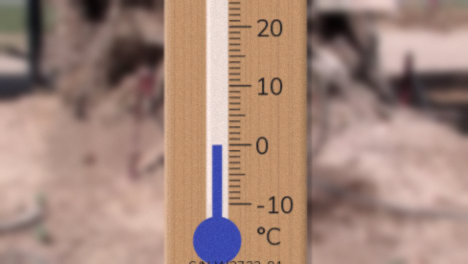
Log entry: °C 0
